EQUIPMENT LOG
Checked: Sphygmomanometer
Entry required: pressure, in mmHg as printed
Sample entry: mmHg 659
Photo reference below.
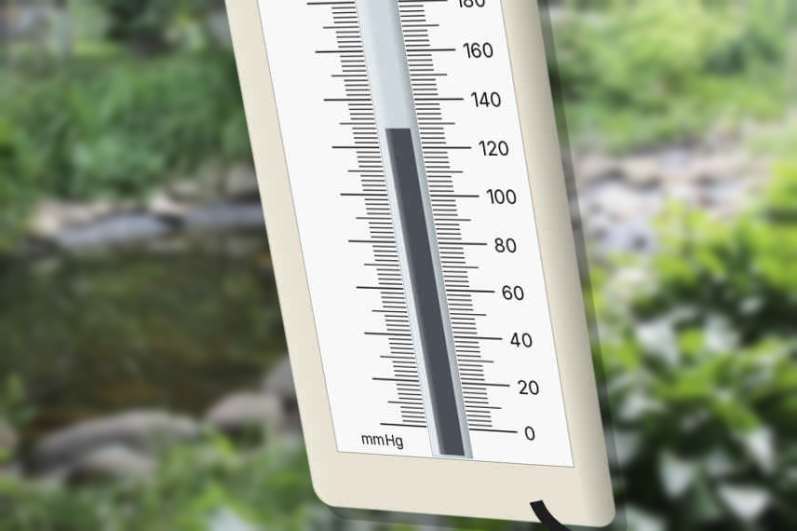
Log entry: mmHg 128
